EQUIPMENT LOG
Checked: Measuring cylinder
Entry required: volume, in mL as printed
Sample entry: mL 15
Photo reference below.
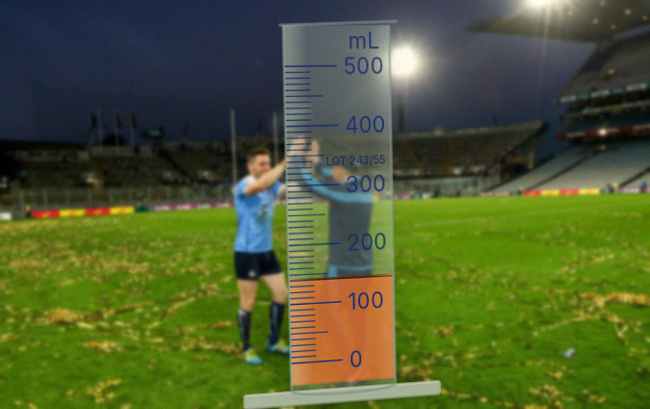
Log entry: mL 140
